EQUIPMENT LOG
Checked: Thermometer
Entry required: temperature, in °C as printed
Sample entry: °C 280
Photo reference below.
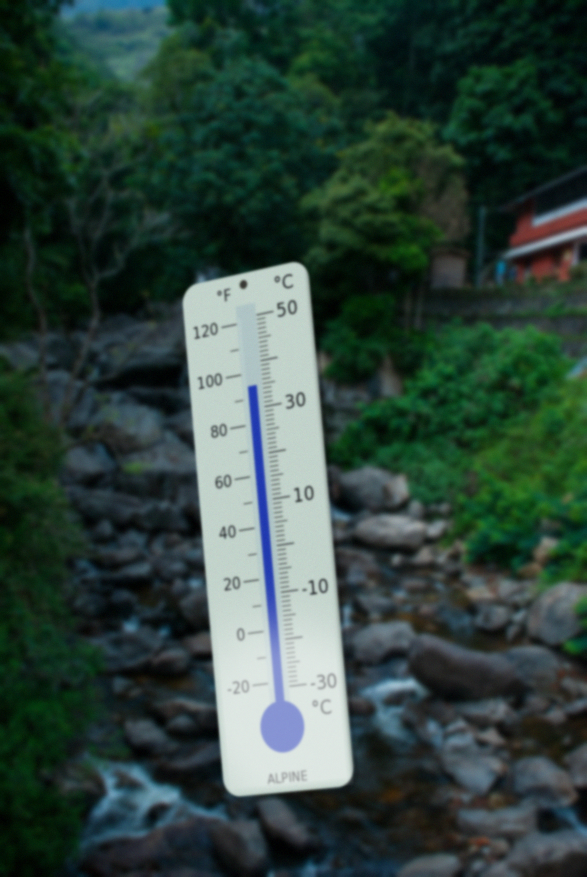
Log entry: °C 35
